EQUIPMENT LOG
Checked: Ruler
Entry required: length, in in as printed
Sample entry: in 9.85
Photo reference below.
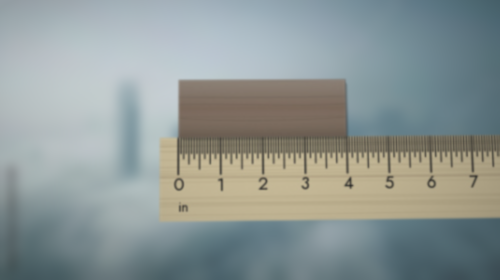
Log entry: in 4
